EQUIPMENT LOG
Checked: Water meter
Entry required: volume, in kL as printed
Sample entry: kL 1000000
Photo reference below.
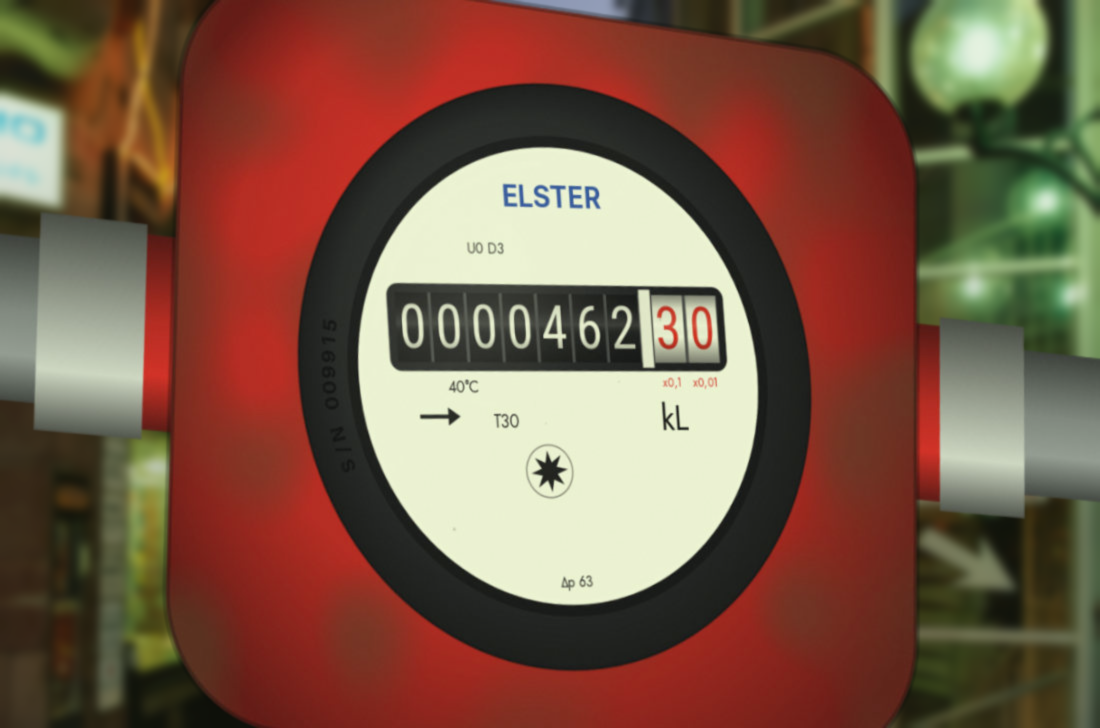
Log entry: kL 462.30
